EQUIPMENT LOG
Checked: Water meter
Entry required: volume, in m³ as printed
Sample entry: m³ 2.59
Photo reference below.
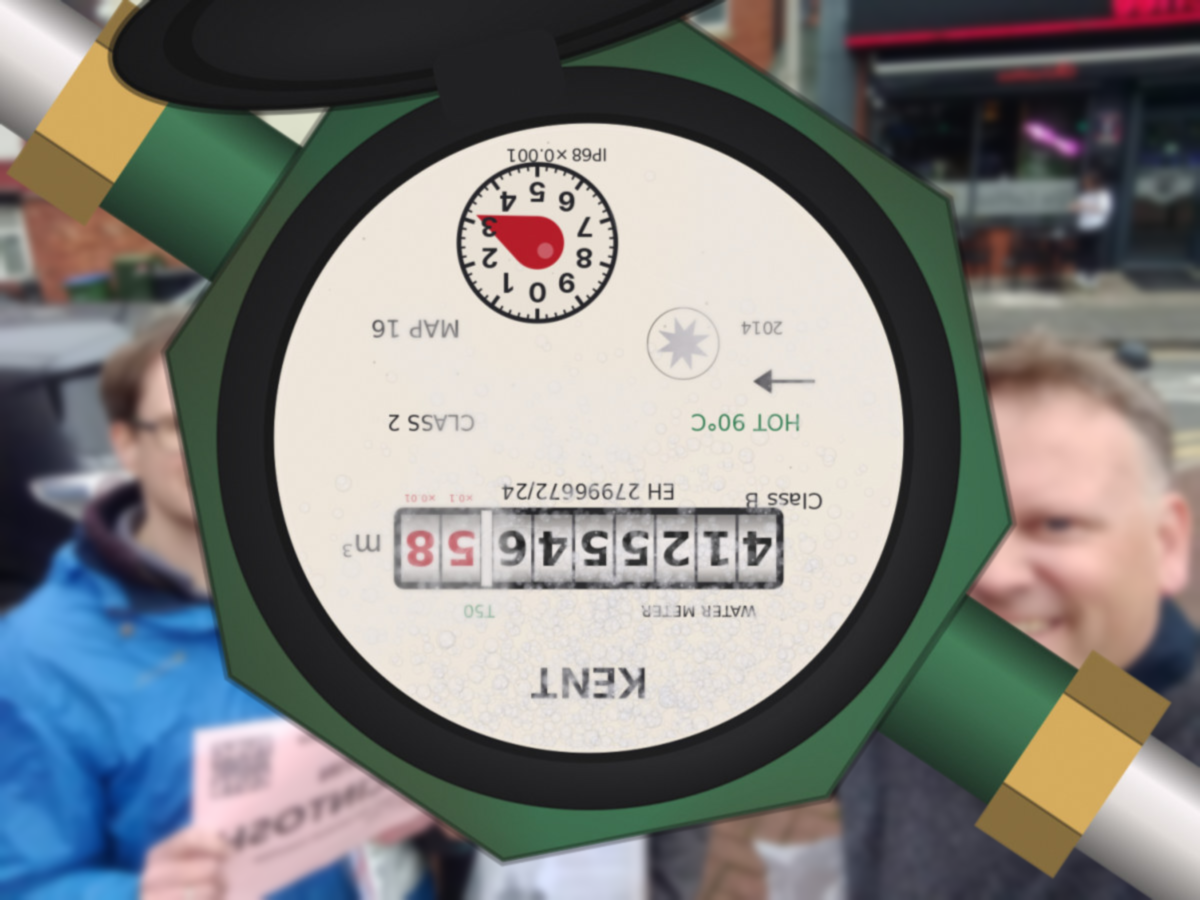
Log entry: m³ 4125546.583
